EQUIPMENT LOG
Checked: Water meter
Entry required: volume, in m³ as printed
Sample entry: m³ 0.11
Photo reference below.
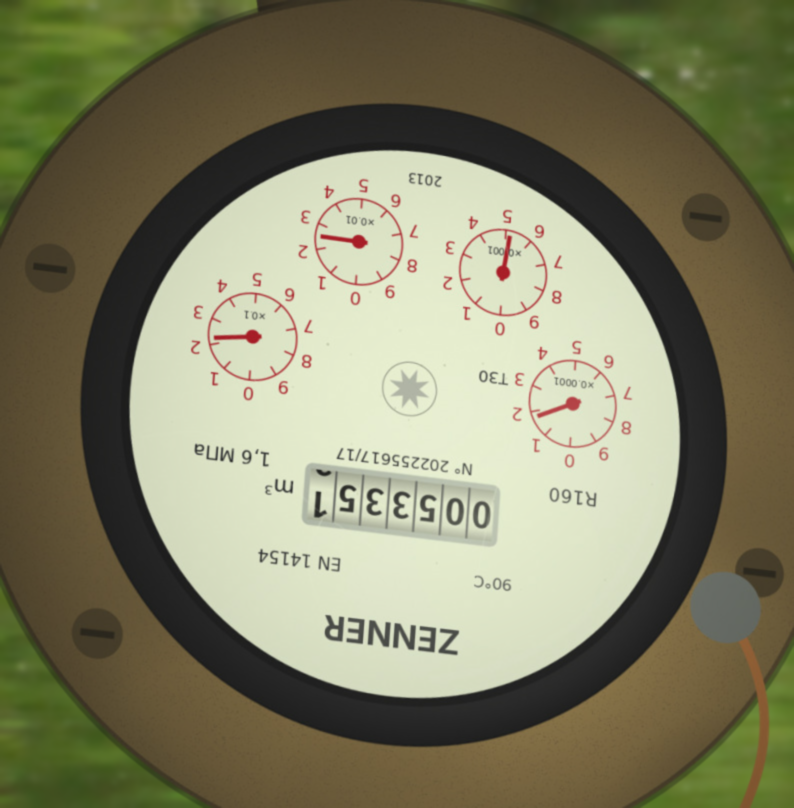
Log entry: m³ 53351.2251
